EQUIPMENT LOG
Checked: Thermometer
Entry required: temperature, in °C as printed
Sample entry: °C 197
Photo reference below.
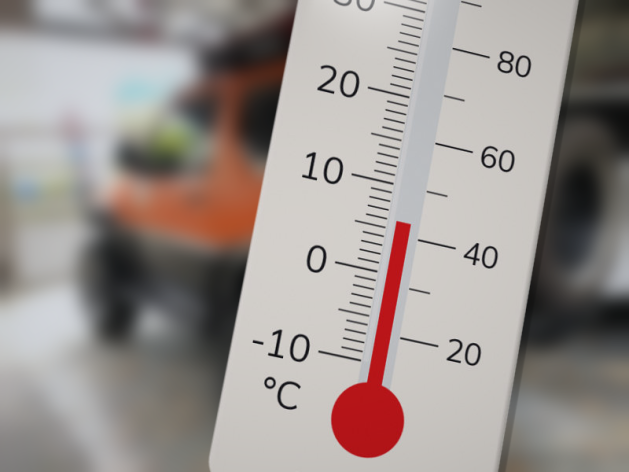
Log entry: °C 6
